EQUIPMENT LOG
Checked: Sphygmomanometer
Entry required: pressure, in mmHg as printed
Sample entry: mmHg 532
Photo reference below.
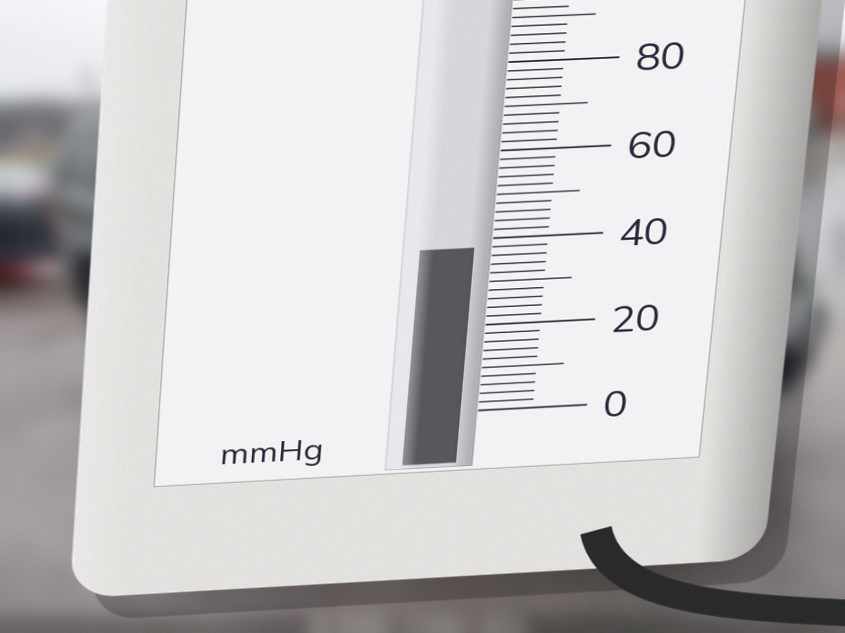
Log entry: mmHg 38
